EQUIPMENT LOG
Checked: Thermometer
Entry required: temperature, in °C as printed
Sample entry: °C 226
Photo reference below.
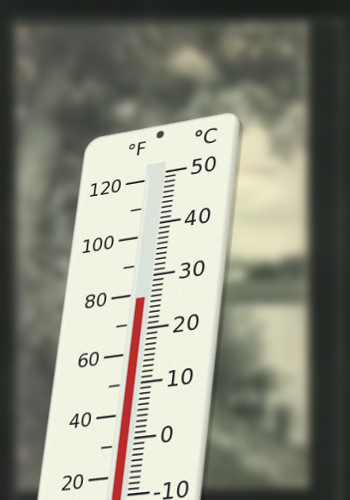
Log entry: °C 26
